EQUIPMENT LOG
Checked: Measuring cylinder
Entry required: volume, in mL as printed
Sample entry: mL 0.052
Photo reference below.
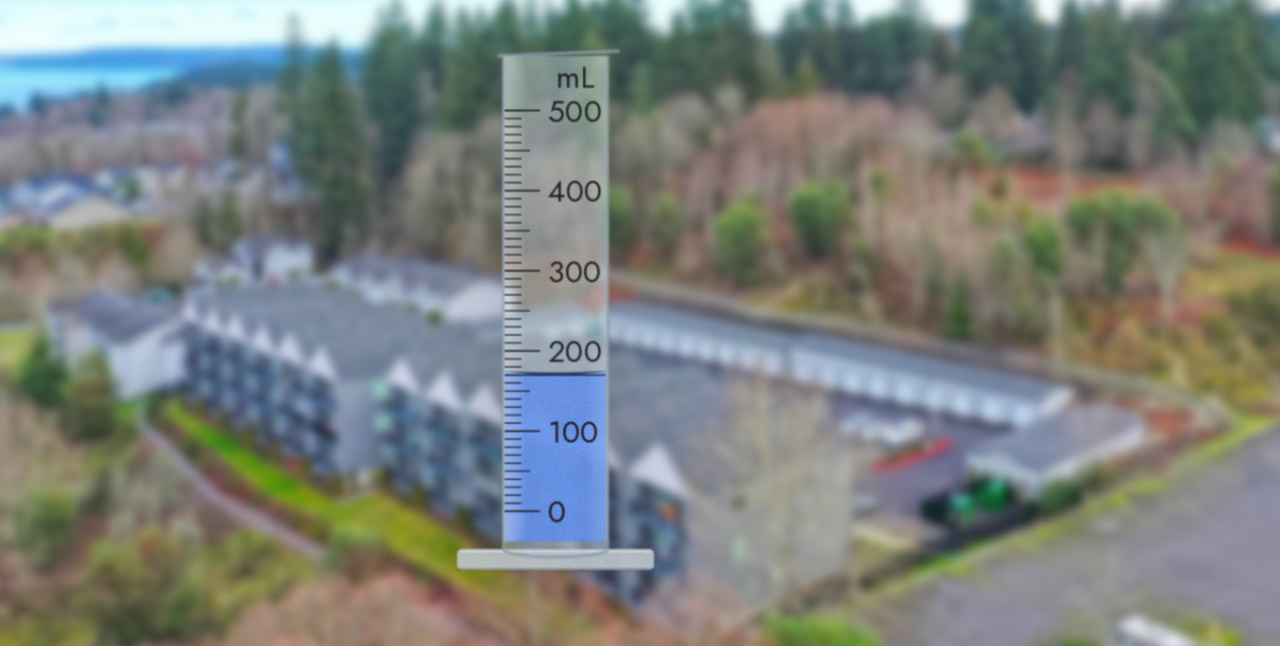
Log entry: mL 170
